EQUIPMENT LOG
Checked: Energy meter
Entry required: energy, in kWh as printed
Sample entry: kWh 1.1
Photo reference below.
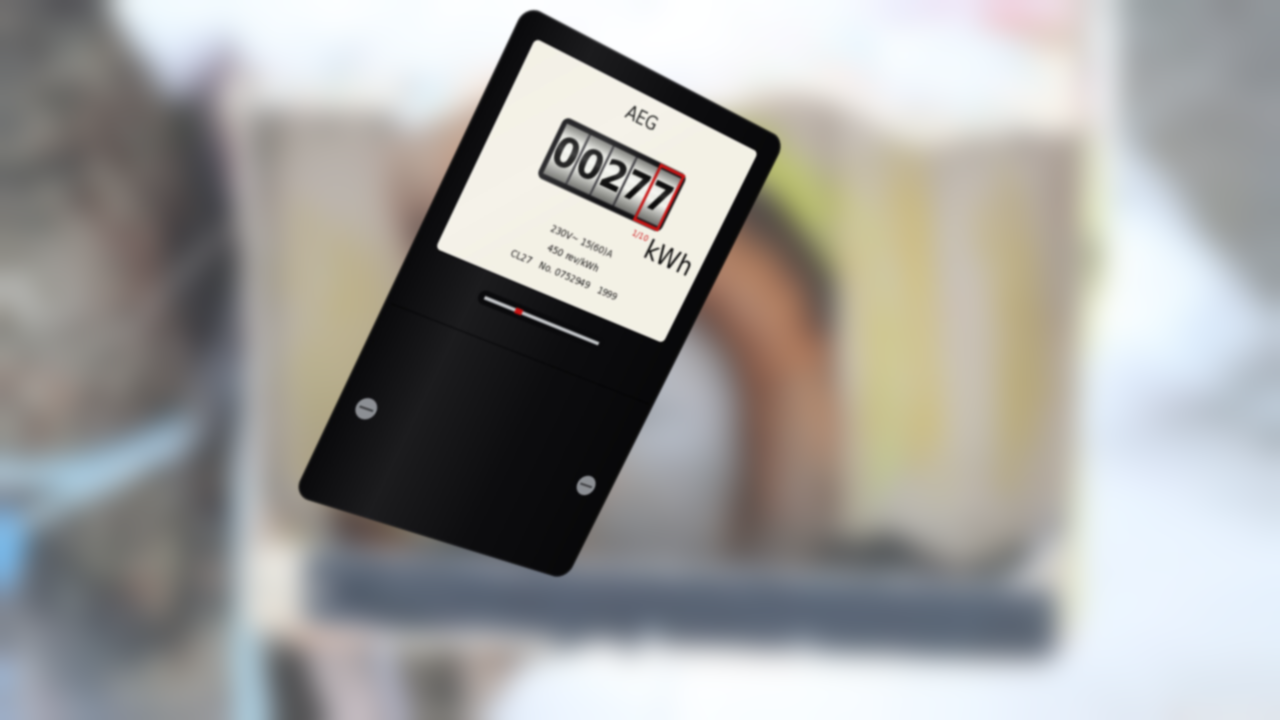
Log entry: kWh 27.7
